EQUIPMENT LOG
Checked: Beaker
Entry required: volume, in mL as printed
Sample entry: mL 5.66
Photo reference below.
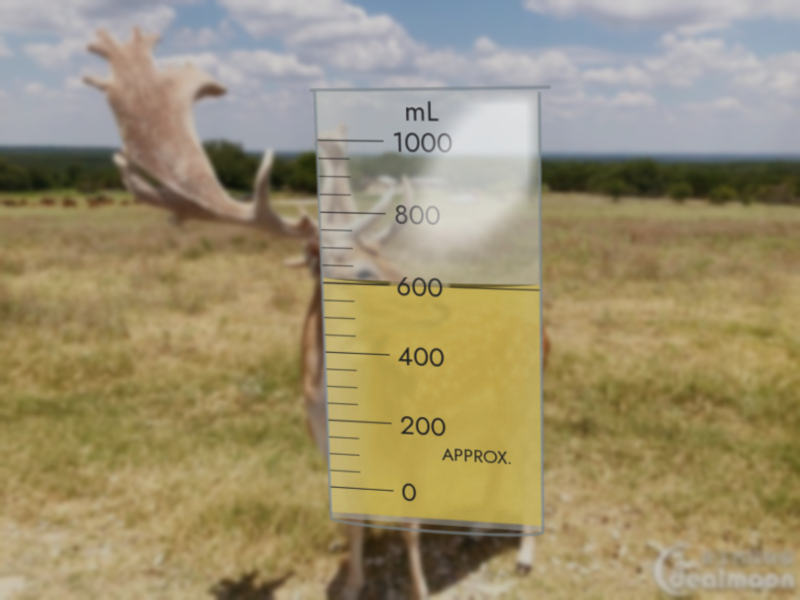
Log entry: mL 600
